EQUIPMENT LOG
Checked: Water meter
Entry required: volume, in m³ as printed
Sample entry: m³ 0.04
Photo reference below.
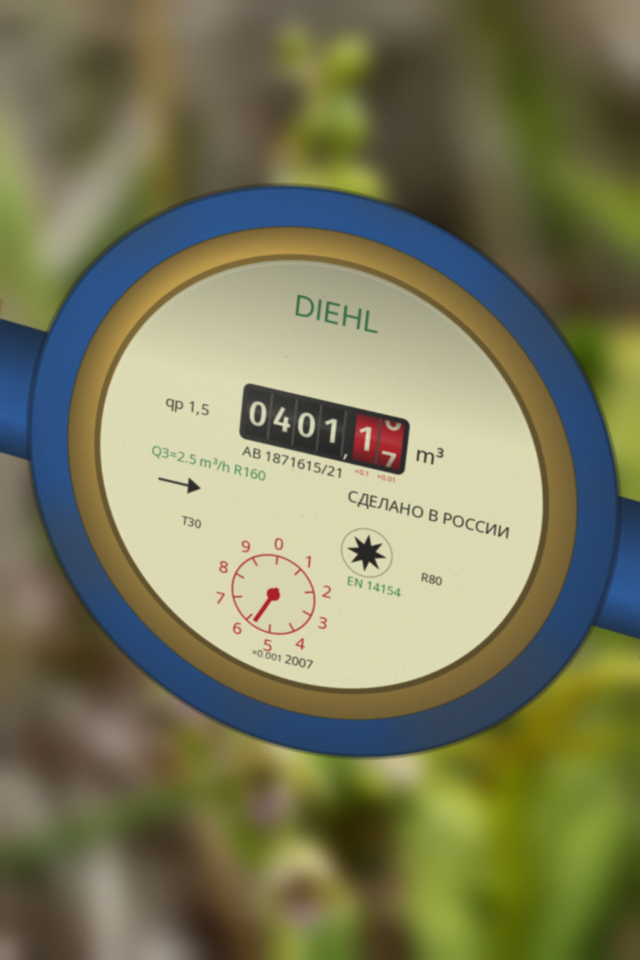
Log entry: m³ 401.165
